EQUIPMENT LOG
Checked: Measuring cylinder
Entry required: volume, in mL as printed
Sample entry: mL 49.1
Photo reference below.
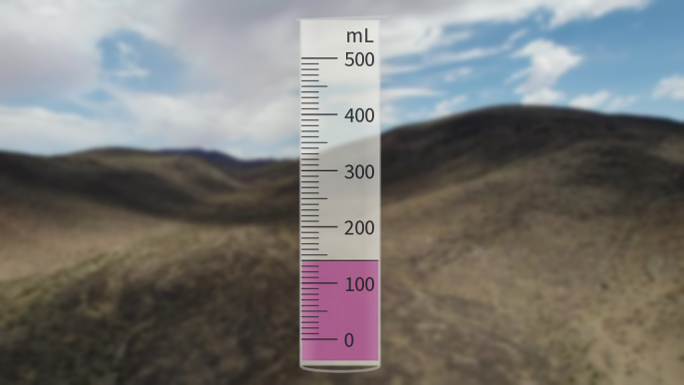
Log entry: mL 140
